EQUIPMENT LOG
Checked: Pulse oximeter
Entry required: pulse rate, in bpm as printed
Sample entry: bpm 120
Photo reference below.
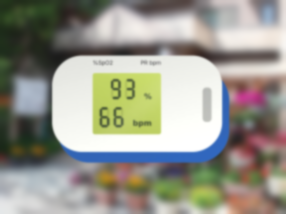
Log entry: bpm 66
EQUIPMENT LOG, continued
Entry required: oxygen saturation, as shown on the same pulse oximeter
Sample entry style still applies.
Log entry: % 93
